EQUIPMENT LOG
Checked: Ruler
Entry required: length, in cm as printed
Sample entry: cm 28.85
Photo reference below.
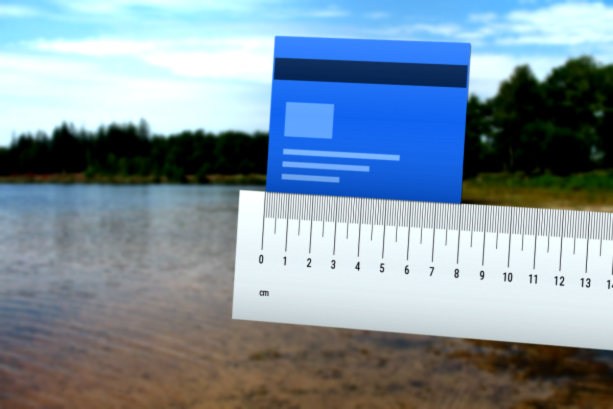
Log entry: cm 8
